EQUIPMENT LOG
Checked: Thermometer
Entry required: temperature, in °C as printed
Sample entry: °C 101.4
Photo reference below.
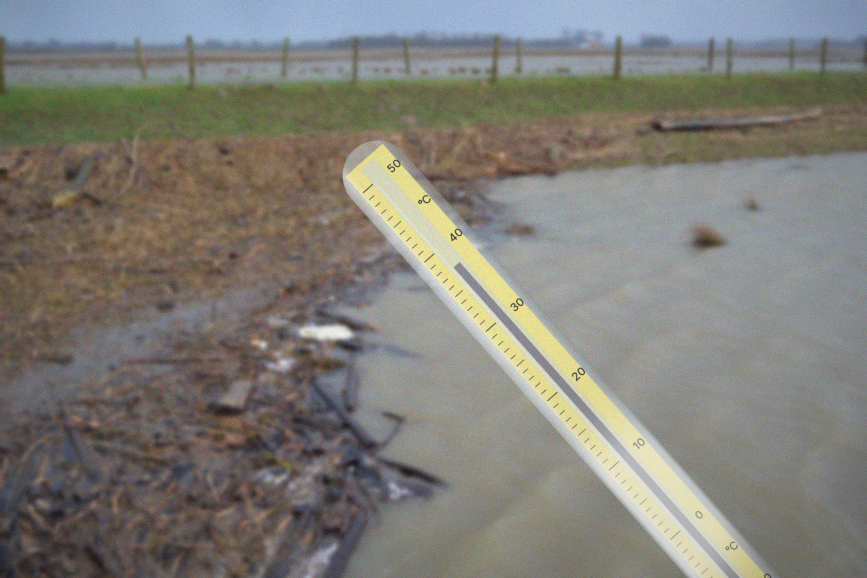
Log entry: °C 37.5
